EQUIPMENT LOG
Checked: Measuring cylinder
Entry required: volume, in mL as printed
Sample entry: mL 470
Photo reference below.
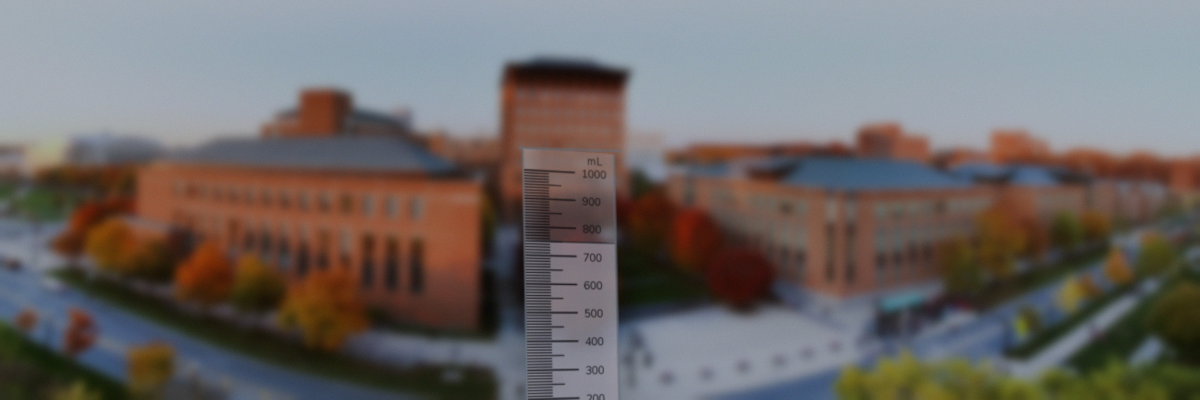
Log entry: mL 750
